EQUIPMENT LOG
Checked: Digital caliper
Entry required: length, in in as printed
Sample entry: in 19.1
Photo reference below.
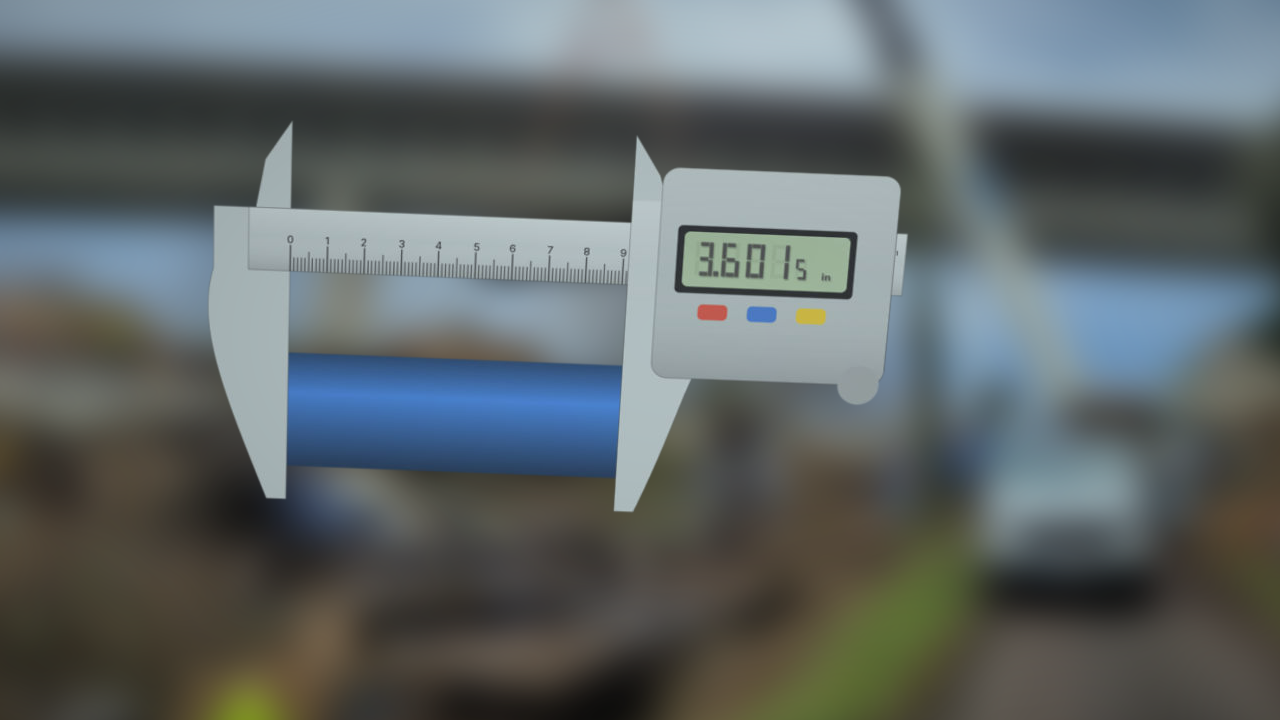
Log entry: in 3.6015
